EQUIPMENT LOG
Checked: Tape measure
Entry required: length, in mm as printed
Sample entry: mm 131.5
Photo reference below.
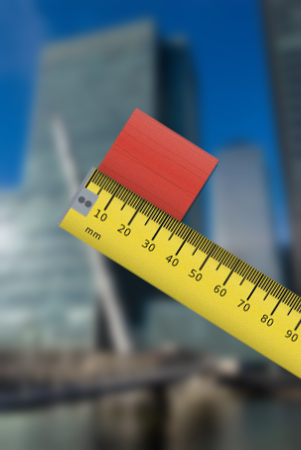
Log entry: mm 35
